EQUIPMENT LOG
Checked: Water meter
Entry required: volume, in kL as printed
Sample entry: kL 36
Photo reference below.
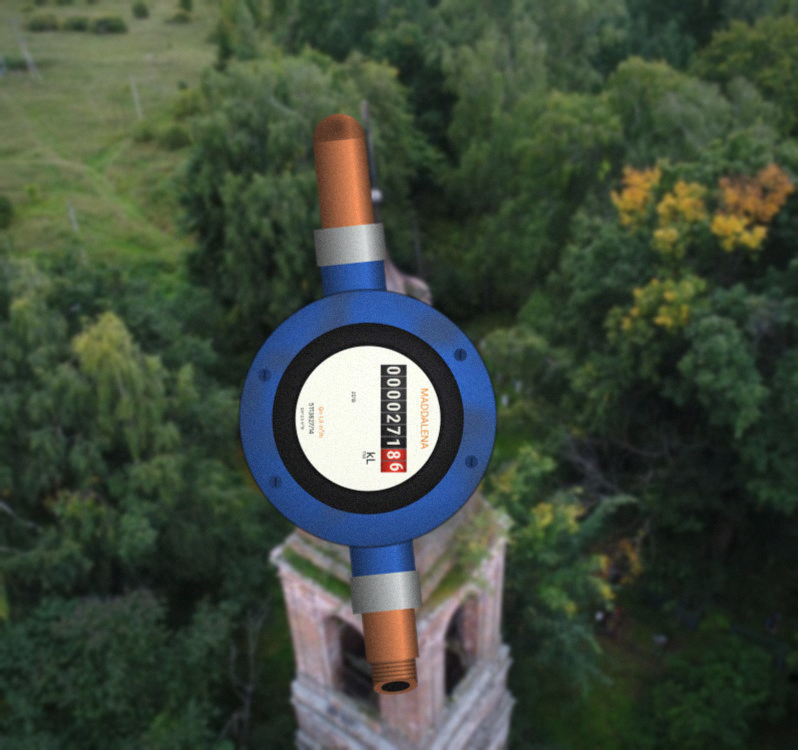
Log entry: kL 271.86
